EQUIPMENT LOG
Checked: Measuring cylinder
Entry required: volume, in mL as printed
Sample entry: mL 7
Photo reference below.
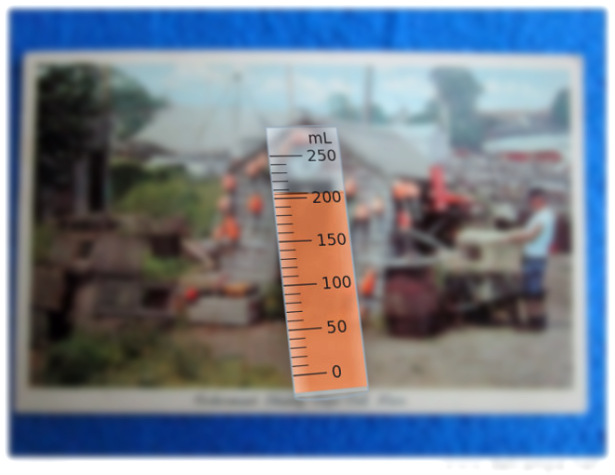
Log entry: mL 205
